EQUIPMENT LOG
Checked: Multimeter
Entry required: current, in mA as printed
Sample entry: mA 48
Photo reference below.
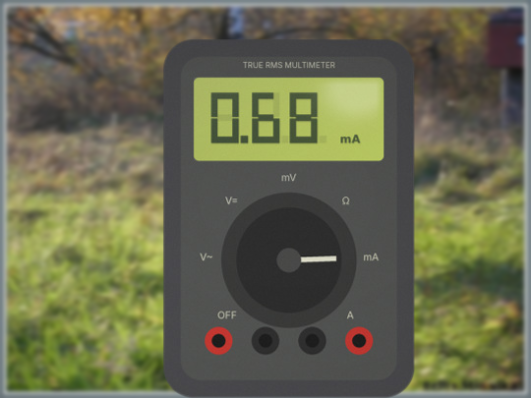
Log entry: mA 0.68
